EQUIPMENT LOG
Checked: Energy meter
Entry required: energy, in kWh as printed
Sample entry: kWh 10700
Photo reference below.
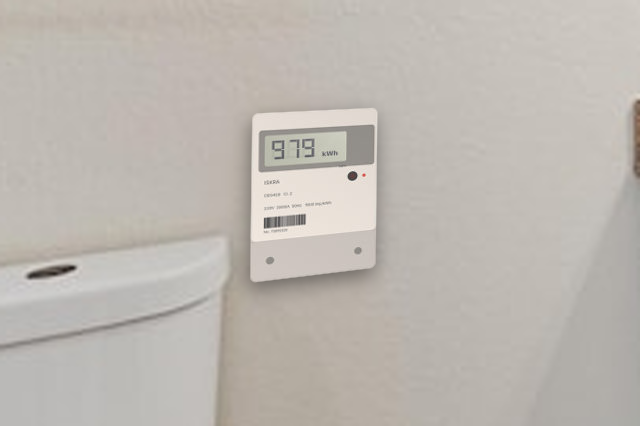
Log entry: kWh 979
